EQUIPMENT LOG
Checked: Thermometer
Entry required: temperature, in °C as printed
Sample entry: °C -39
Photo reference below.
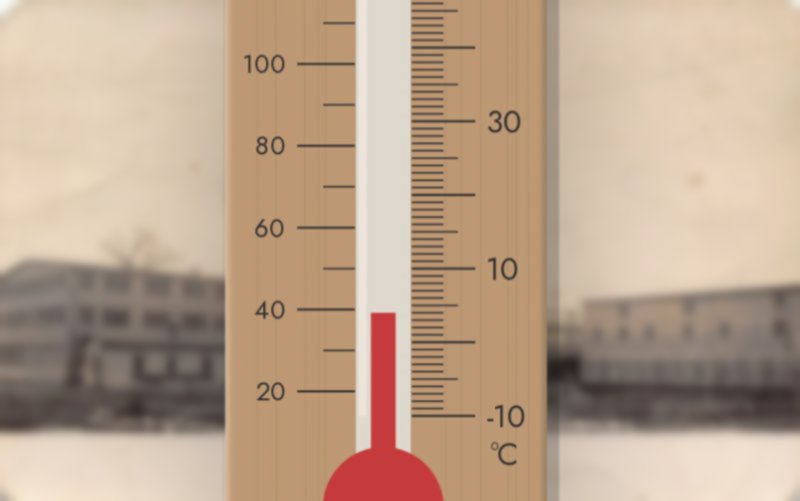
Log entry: °C 4
